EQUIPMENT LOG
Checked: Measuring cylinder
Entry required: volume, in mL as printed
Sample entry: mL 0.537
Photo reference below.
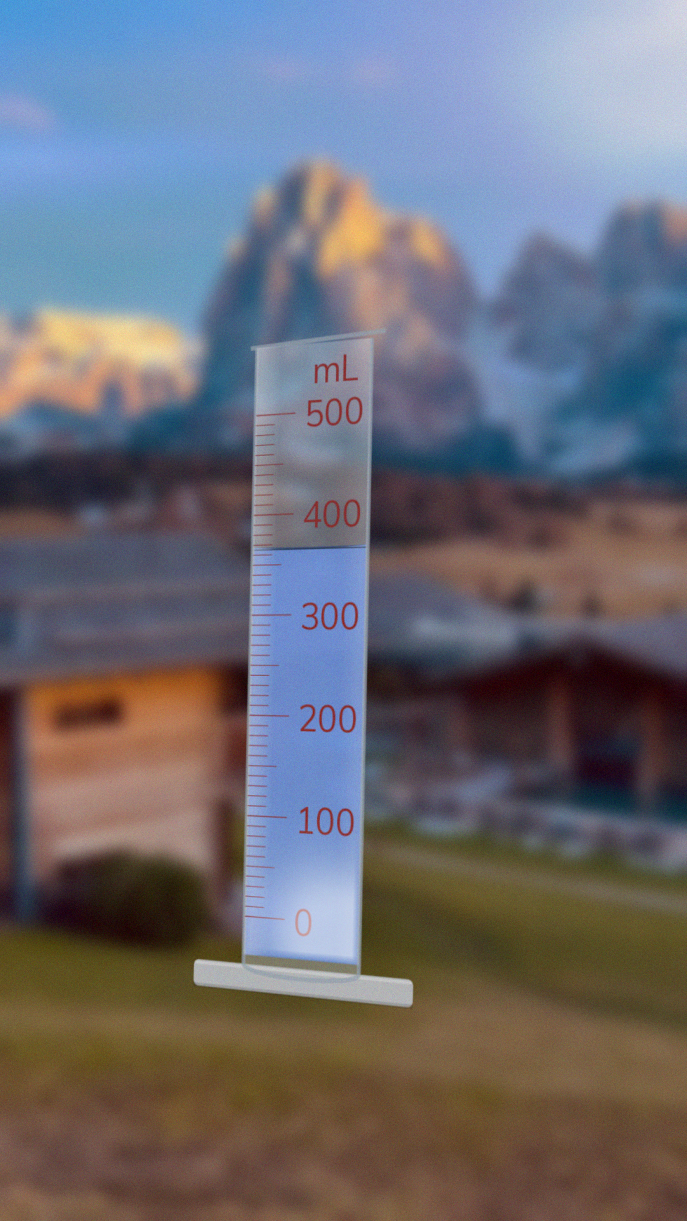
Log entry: mL 365
